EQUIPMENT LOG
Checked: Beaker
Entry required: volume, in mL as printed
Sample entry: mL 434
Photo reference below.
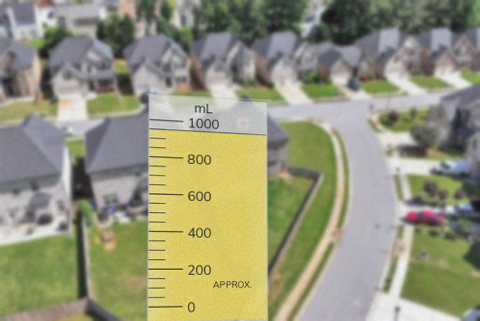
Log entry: mL 950
